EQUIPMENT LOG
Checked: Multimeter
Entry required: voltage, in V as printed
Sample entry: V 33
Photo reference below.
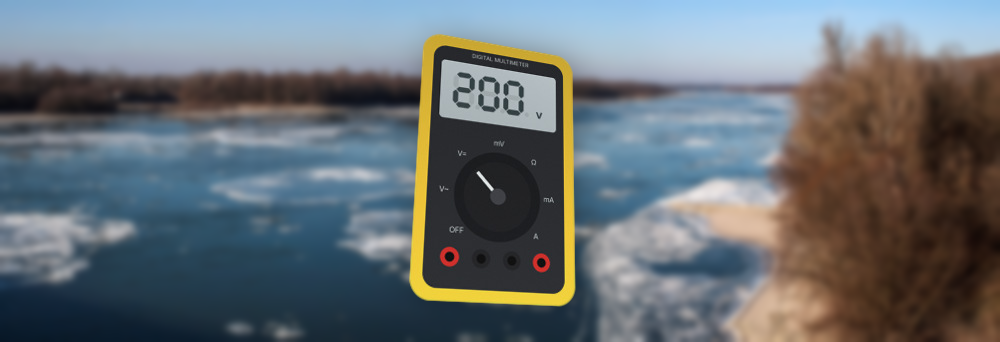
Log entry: V 200
